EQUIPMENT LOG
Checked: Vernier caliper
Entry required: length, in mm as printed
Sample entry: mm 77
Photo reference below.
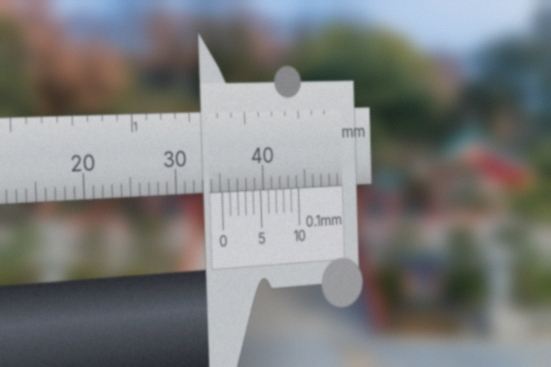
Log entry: mm 35.2
